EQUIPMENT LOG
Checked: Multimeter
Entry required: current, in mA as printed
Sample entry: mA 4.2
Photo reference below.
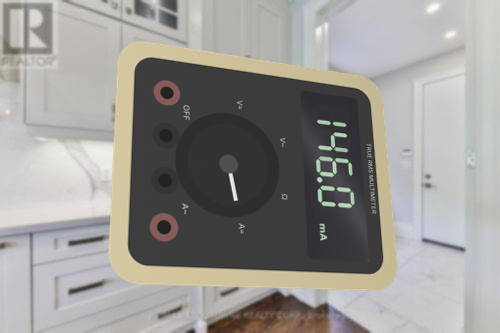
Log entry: mA 146.0
